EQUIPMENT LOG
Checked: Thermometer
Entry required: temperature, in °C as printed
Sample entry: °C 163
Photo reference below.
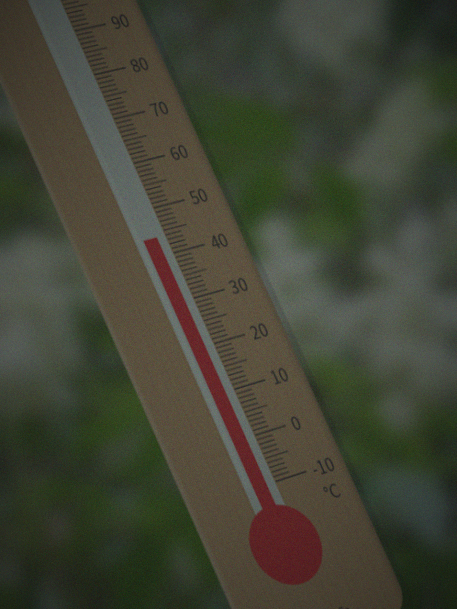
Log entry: °C 44
